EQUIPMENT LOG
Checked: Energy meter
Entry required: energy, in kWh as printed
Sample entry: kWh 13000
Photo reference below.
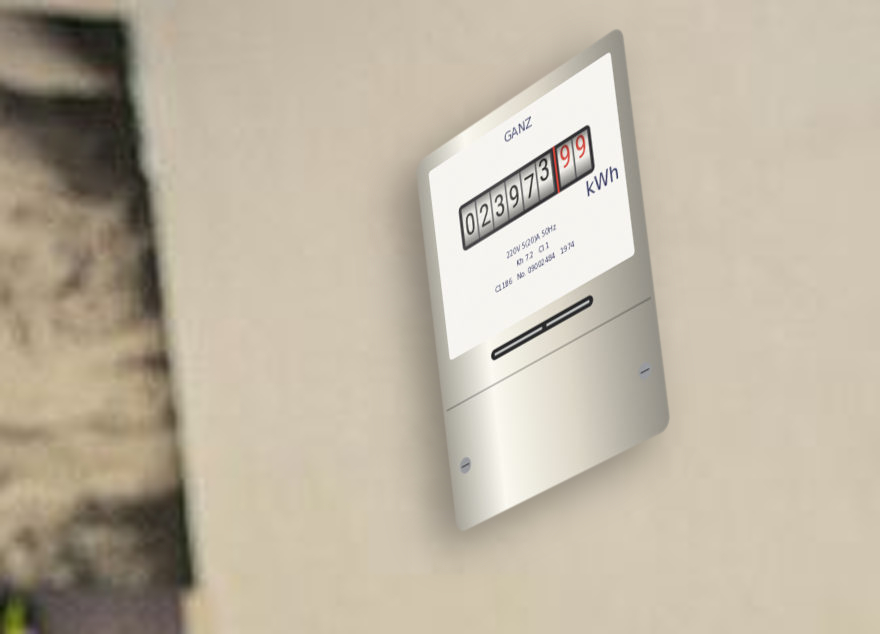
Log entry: kWh 23973.99
